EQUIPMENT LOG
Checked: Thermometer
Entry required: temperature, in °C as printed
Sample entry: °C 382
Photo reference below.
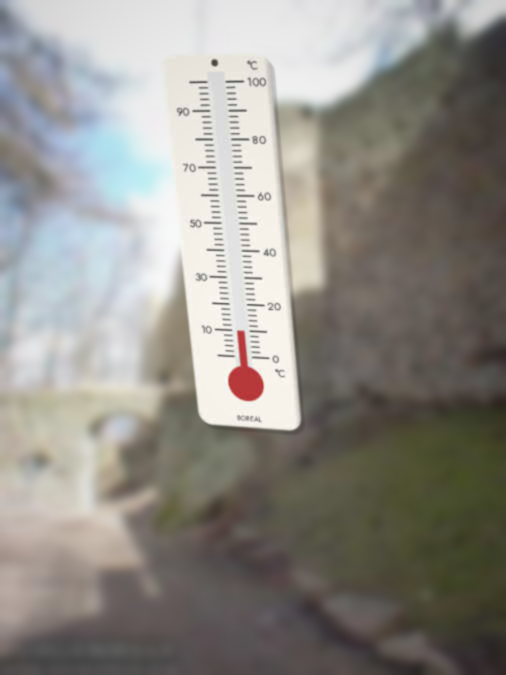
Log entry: °C 10
